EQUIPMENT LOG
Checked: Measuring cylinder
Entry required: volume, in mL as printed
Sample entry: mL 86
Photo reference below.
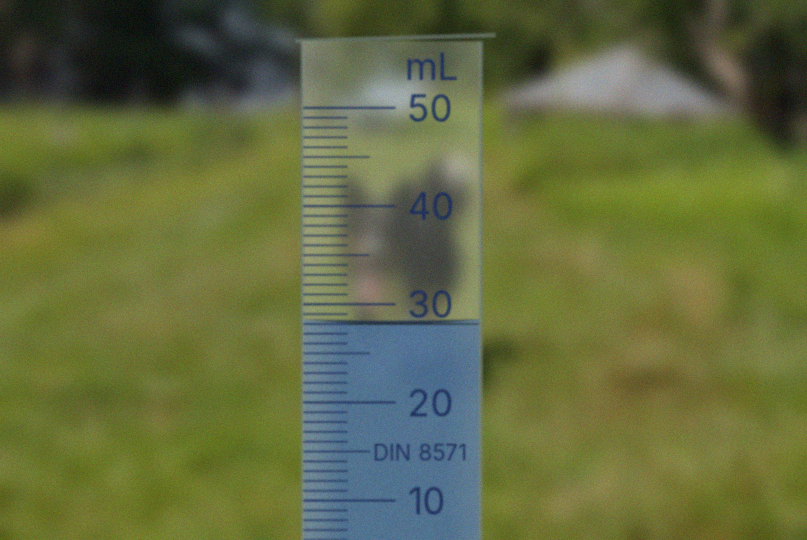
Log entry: mL 28
